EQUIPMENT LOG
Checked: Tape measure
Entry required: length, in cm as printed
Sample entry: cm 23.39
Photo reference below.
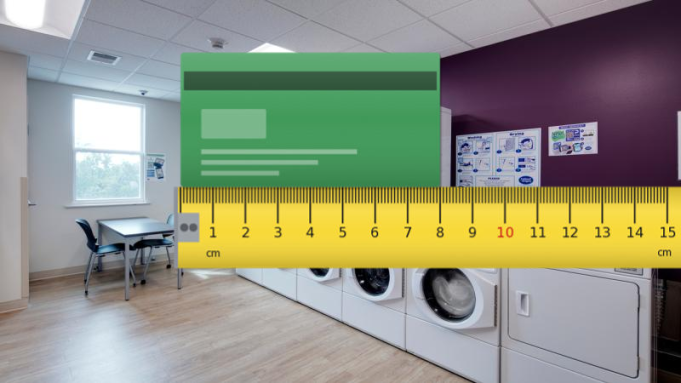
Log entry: cm 8
